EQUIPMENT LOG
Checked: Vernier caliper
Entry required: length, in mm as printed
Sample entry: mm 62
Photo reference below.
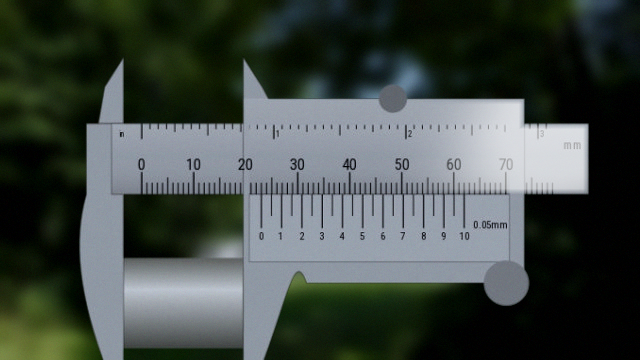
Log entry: mm 23.0
